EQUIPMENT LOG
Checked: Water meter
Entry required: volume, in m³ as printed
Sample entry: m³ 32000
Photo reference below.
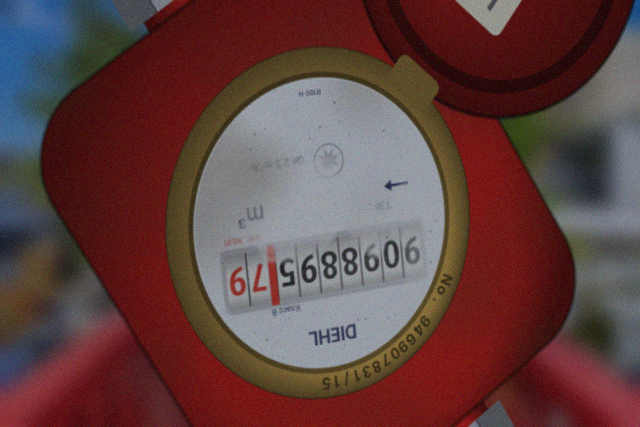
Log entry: m³ 9098895.79
